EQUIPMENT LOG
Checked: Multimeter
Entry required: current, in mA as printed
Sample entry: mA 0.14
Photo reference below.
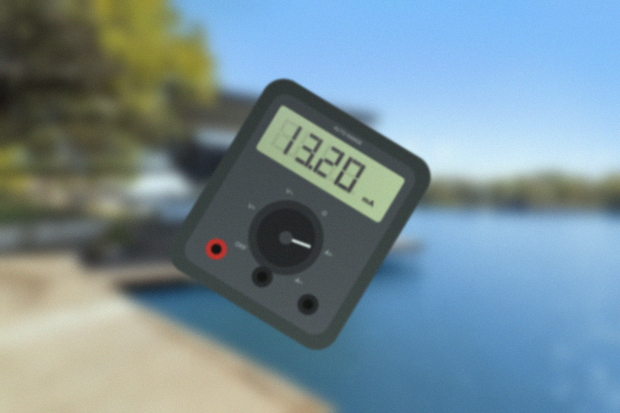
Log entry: mA 13.20
